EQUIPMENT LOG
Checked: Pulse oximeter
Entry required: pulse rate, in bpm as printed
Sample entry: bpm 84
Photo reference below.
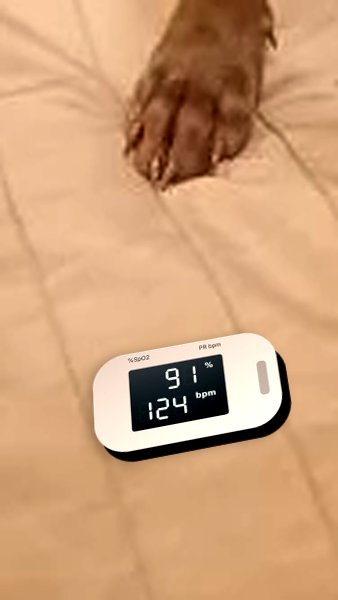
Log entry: bpm 124
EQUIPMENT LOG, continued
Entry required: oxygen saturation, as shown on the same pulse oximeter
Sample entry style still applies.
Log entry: % 91
